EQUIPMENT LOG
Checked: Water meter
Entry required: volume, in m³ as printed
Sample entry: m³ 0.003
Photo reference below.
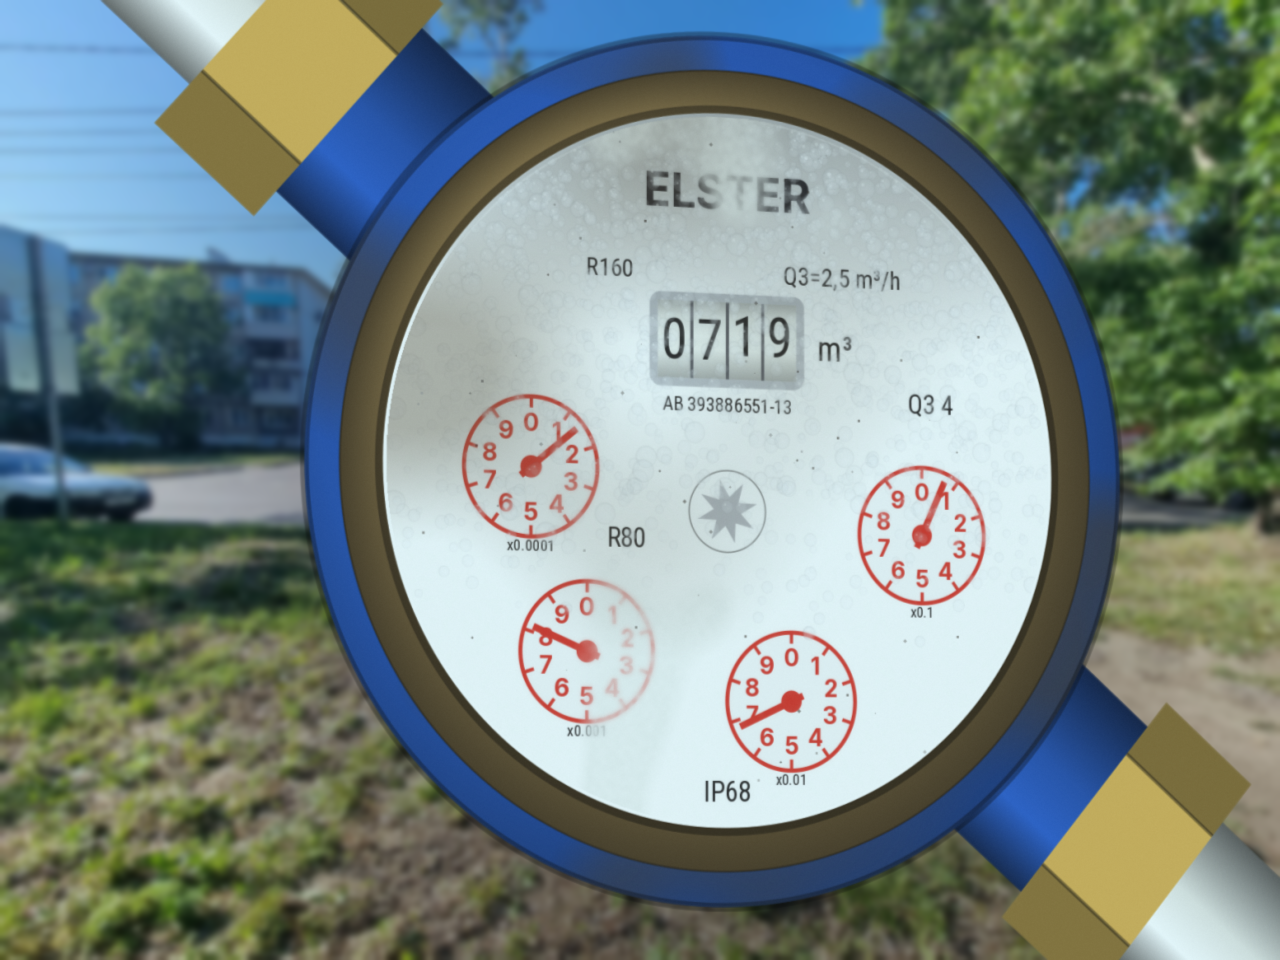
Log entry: m³ 719.0681
